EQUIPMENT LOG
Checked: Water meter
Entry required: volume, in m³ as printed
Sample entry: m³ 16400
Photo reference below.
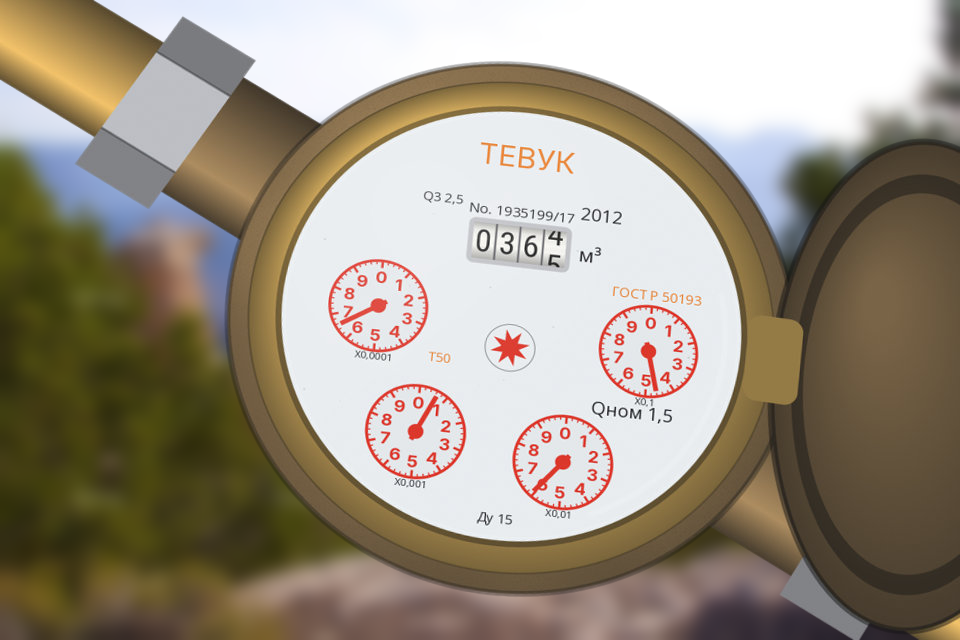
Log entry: m³ 364.4606
